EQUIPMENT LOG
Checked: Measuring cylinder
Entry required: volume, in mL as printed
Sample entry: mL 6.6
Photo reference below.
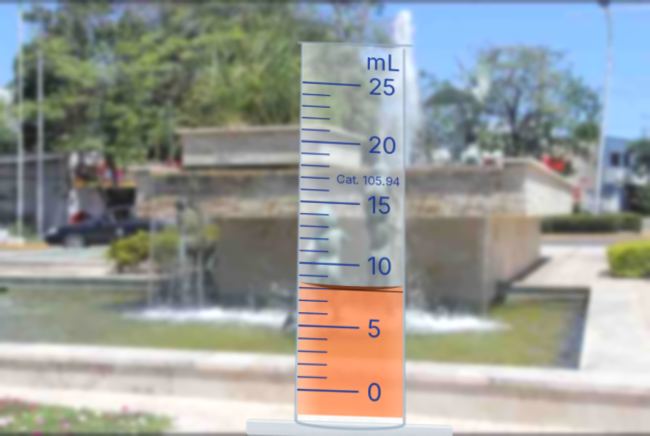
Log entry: mL 8
